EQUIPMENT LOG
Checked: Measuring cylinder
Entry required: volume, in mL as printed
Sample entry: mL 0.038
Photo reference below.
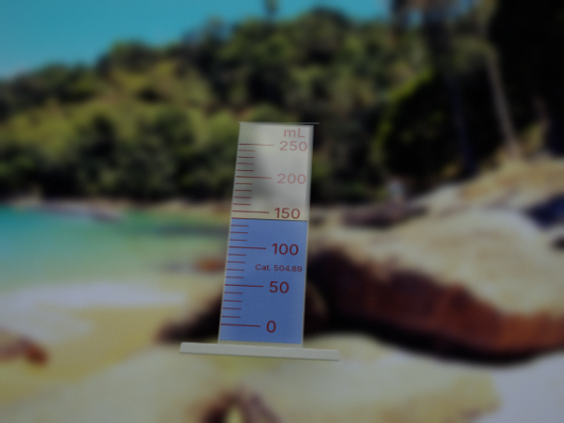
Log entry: mL 140
